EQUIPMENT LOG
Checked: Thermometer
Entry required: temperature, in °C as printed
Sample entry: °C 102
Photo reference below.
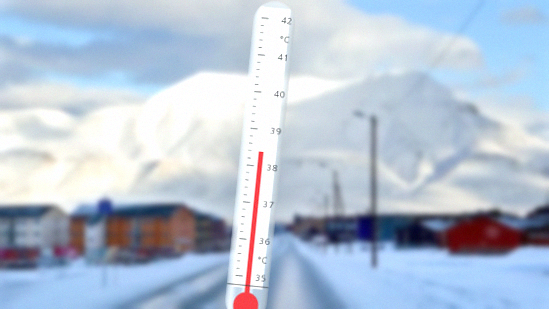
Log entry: °C 38.4
